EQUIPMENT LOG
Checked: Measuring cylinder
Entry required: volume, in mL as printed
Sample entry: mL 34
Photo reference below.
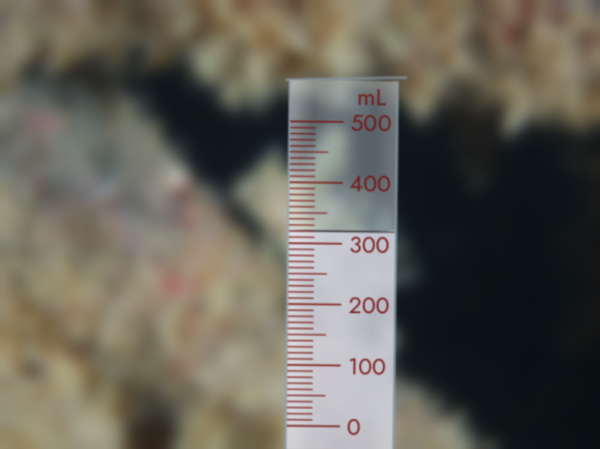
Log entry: mL 320
